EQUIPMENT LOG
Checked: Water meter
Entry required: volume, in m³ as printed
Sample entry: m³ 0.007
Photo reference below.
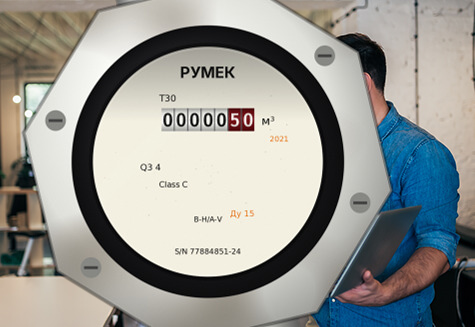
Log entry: m³ 0.50
